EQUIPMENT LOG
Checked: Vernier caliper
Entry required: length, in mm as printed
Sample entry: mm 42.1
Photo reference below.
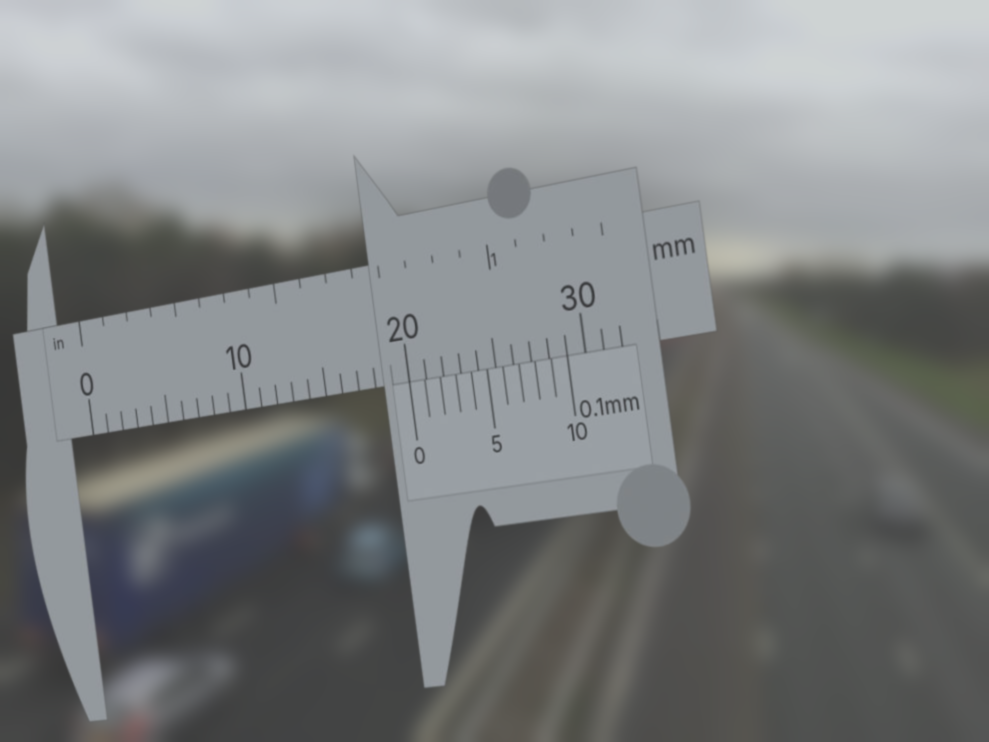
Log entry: mm 20.0
